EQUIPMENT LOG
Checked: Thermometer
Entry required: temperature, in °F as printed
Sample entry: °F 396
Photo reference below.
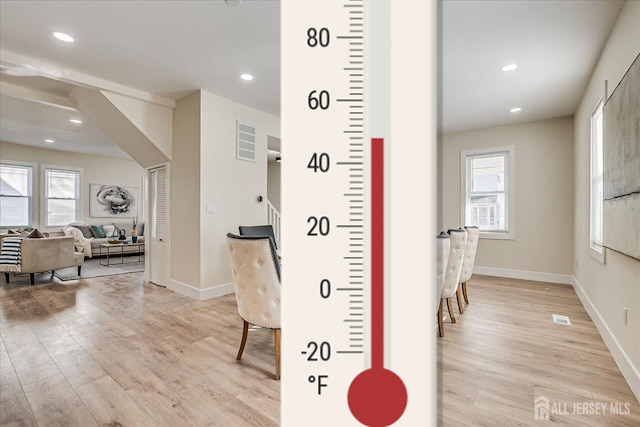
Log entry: °F 48
